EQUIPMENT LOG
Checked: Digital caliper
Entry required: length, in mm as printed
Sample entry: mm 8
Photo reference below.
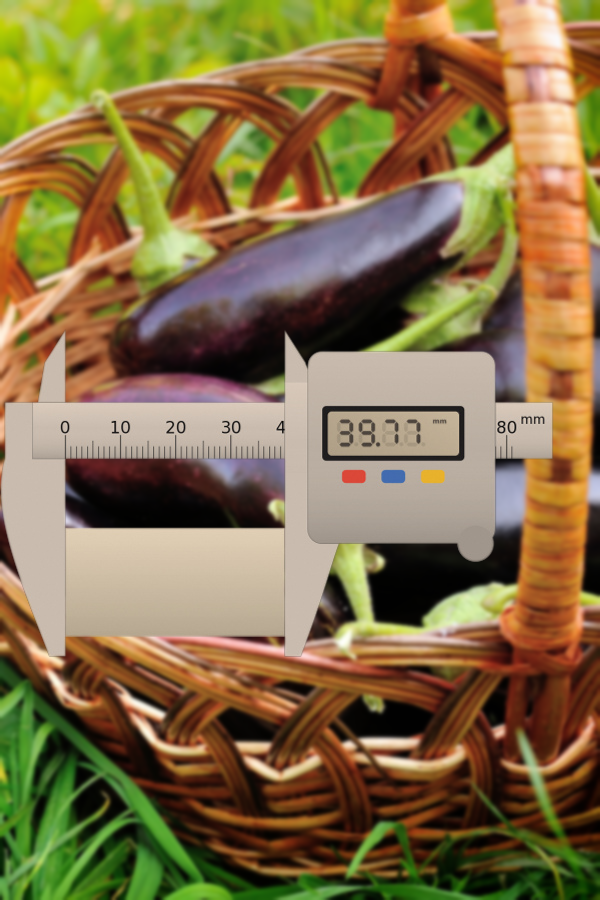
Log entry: mm 39.77
